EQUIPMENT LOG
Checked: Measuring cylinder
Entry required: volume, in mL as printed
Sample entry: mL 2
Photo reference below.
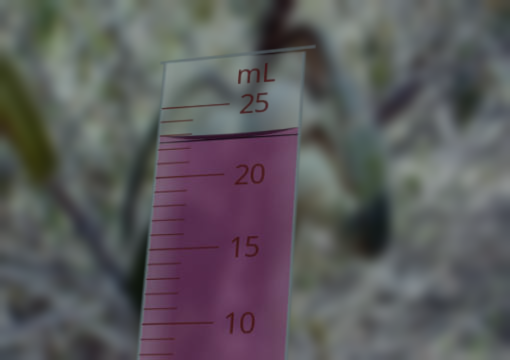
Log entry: mL 22.5
